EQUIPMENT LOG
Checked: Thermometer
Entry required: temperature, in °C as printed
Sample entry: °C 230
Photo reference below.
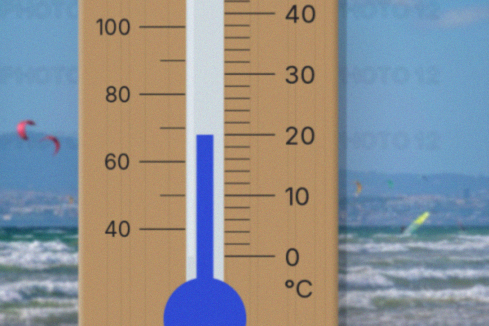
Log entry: °C 20
